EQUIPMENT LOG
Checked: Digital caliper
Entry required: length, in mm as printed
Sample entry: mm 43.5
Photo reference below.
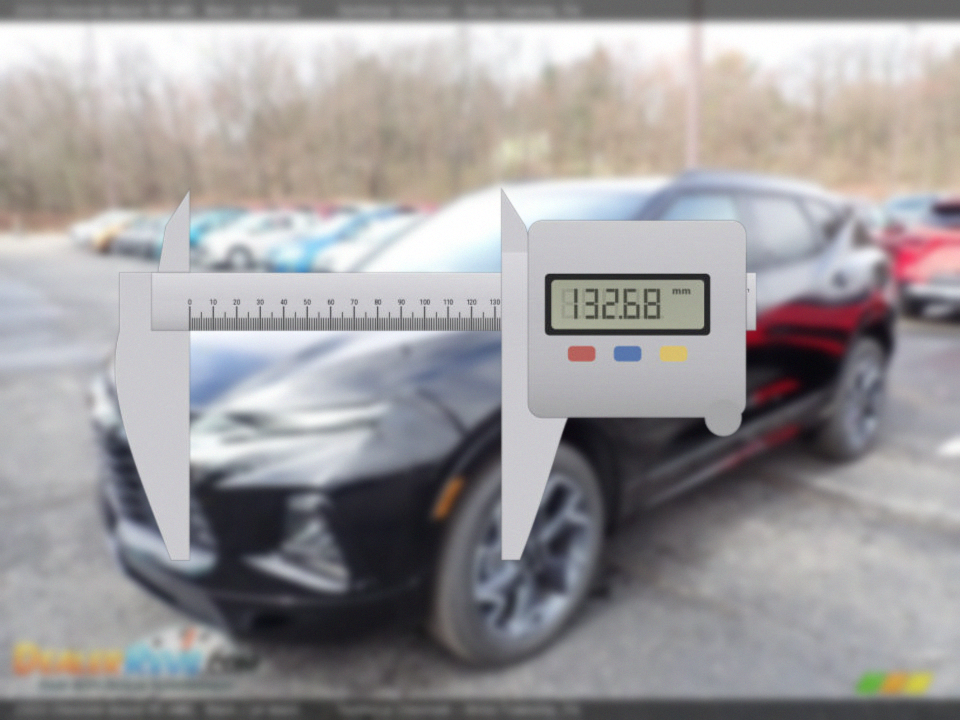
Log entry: mm 132.68
